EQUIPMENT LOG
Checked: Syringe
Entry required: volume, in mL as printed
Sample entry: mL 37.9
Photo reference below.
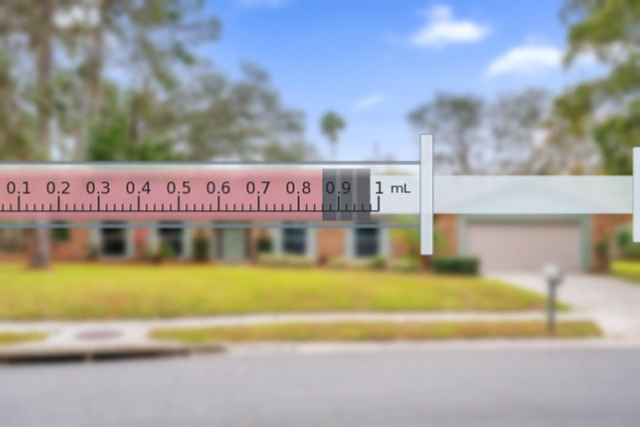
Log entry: mL 0.86
